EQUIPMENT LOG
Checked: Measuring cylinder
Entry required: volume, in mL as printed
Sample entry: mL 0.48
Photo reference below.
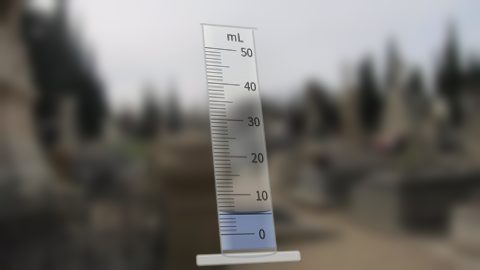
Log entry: mL 5
